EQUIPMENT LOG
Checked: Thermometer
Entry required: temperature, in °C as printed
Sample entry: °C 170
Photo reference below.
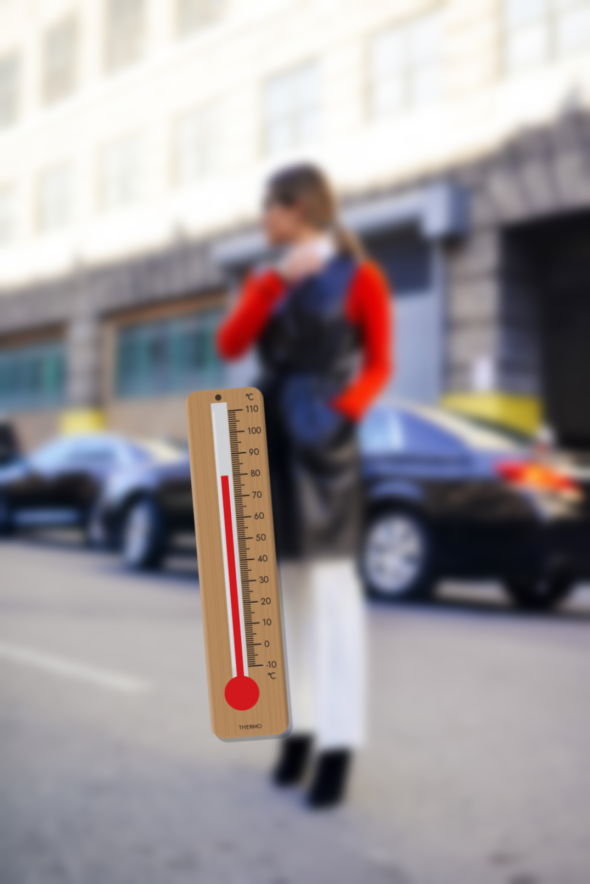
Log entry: °C 80
